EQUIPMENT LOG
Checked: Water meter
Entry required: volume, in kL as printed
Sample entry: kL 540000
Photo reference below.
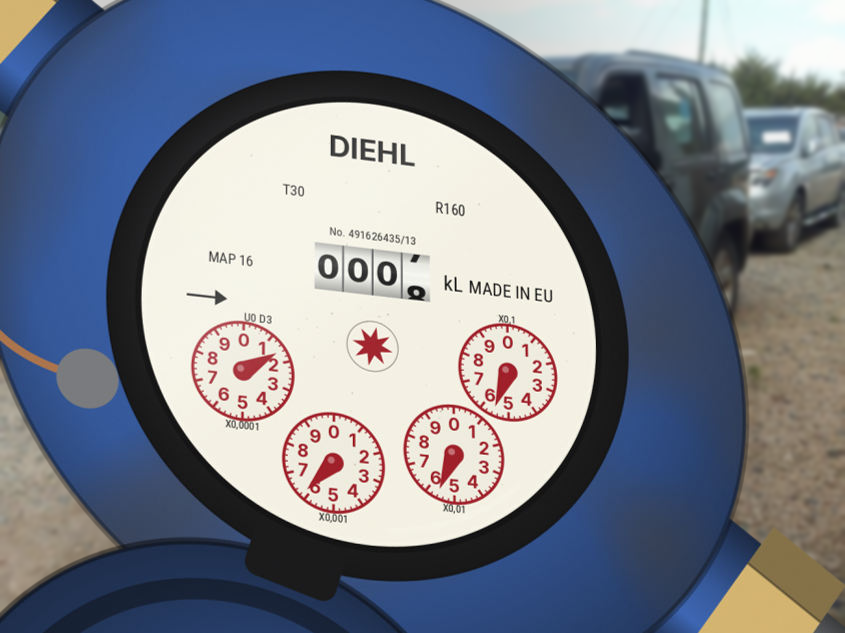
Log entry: kL 7.5561
